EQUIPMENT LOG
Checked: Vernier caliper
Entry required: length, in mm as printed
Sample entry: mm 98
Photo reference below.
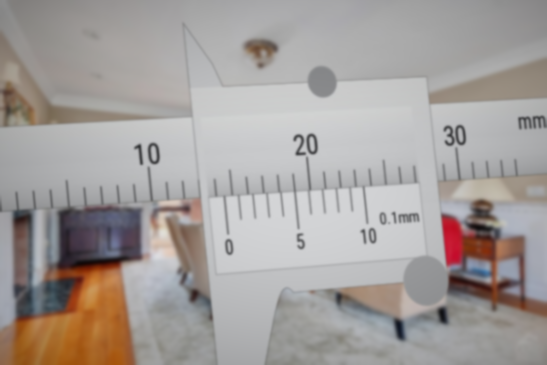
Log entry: mm 14.5
